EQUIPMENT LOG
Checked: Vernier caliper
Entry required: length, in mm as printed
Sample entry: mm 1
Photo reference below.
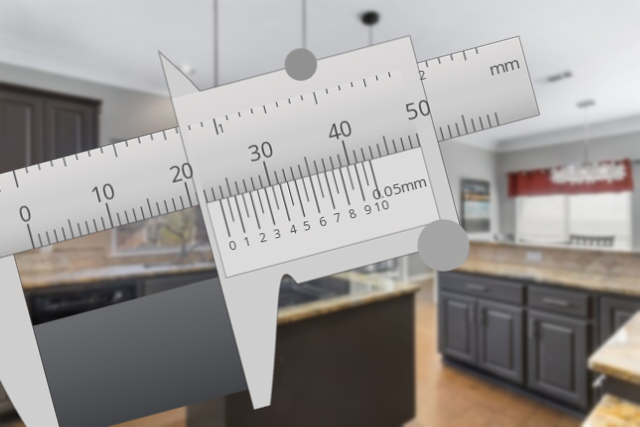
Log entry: mm 23.6
